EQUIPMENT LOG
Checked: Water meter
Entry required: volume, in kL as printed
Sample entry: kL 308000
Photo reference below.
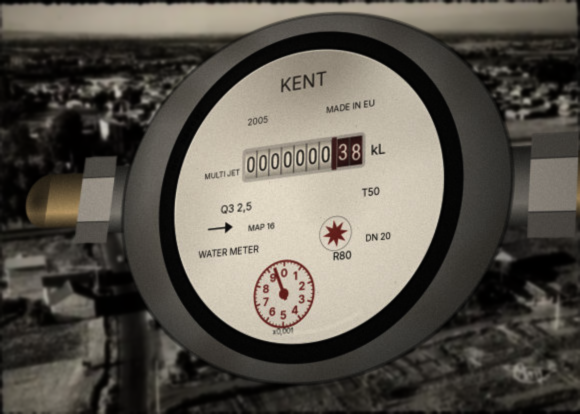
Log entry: kL 0.379
